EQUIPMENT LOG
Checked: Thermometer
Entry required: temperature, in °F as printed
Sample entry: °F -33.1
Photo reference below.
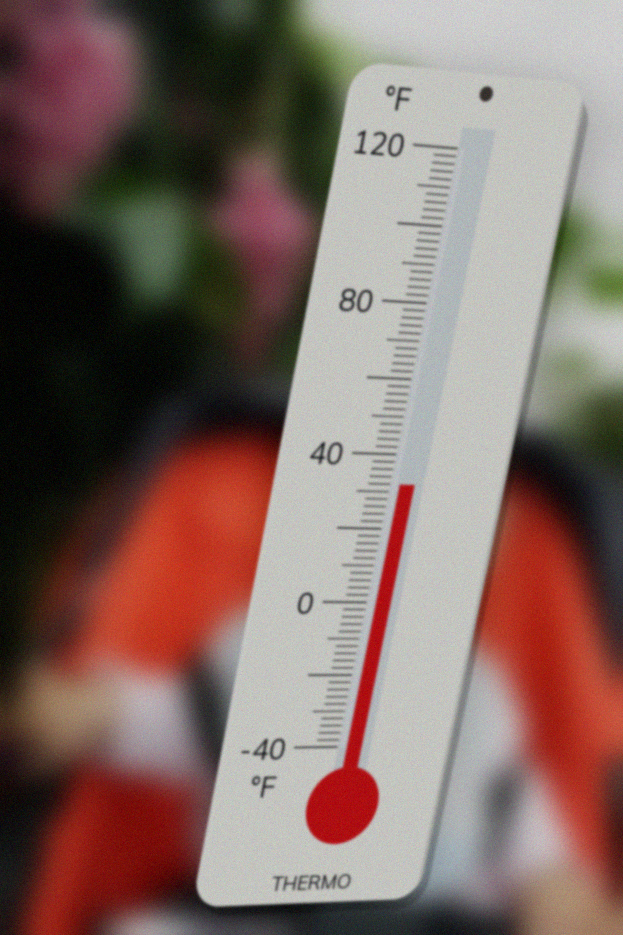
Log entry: °F 32
